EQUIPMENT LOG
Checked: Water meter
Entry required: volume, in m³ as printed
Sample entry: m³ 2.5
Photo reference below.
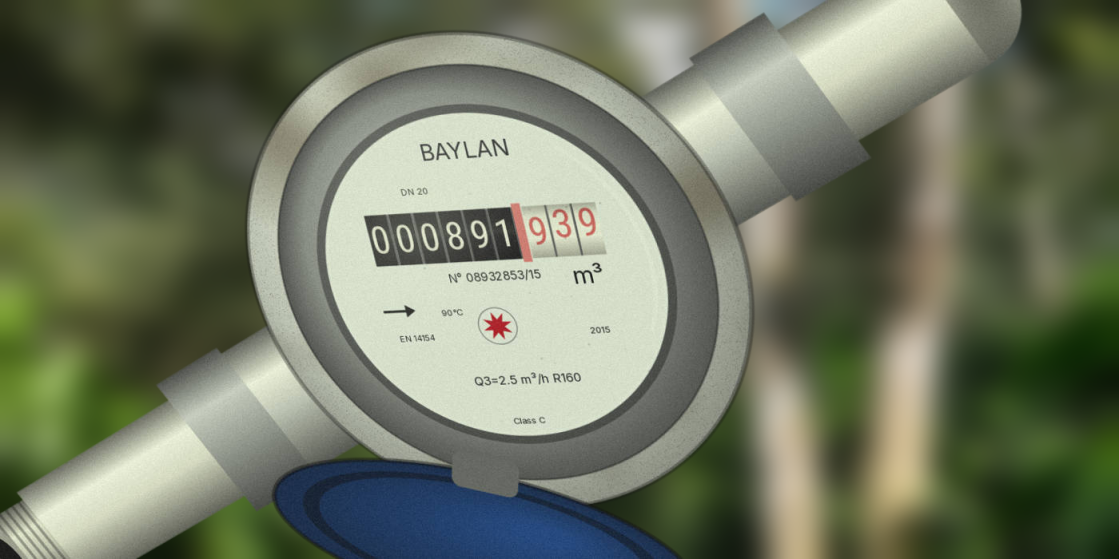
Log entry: m³ 891.939
